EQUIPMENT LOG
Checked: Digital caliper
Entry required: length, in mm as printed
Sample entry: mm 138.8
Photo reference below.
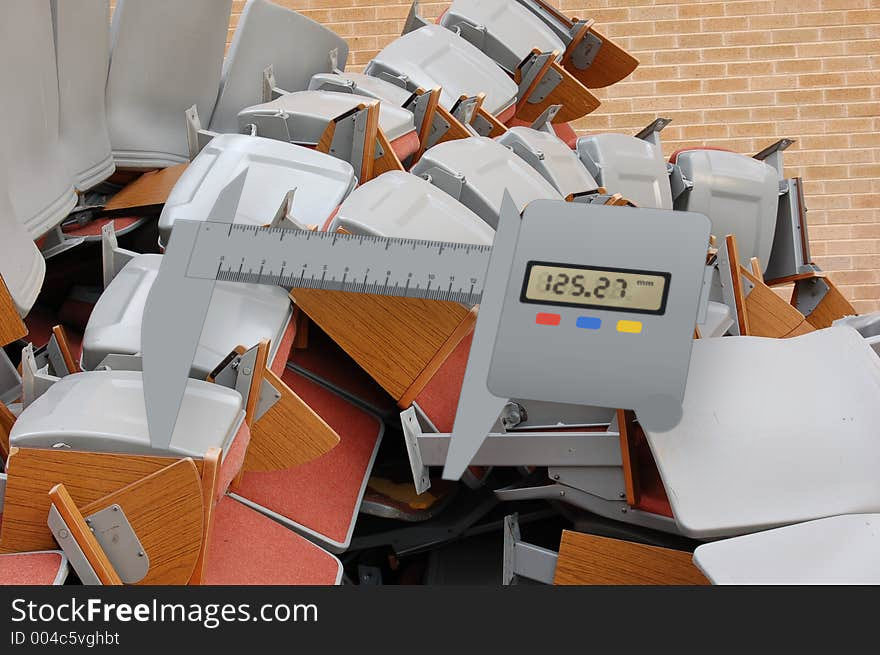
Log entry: mm 125.27
